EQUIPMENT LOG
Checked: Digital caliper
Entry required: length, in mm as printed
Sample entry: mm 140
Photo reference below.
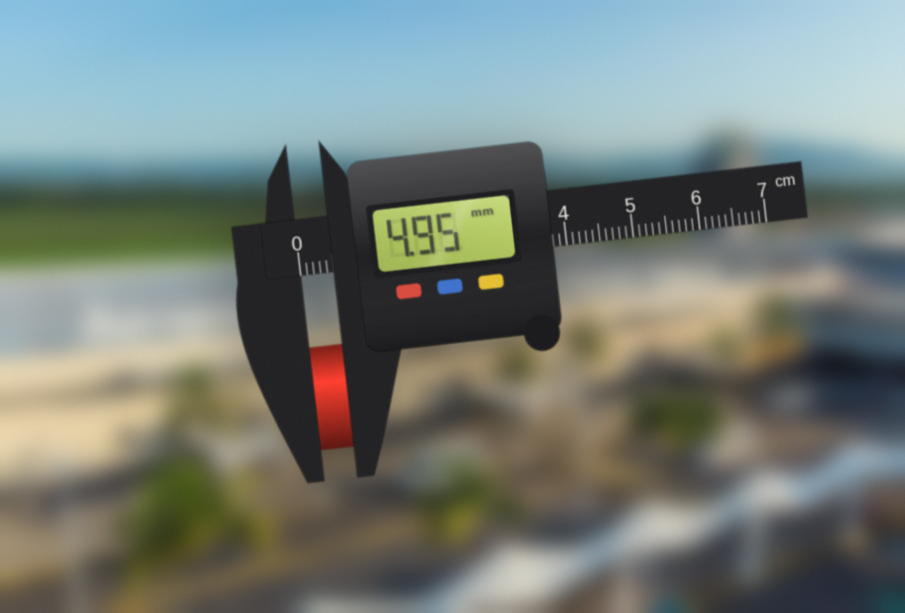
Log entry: mm 4.95
